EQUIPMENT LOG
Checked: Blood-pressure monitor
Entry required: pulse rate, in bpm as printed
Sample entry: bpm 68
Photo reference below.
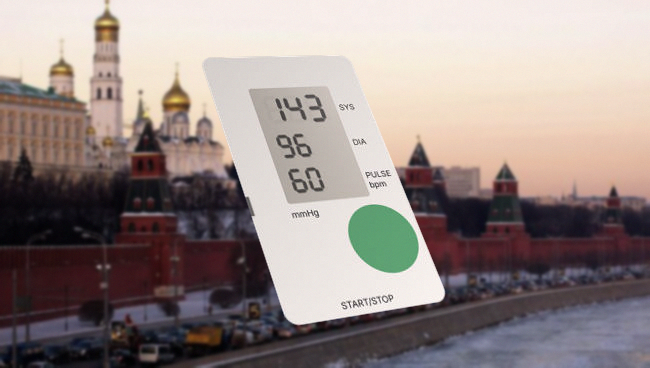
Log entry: bpm 60
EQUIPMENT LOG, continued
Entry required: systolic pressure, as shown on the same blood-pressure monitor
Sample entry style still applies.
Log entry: mmHg 143
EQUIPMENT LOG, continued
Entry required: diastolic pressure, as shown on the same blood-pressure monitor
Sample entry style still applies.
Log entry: mmHg 96
